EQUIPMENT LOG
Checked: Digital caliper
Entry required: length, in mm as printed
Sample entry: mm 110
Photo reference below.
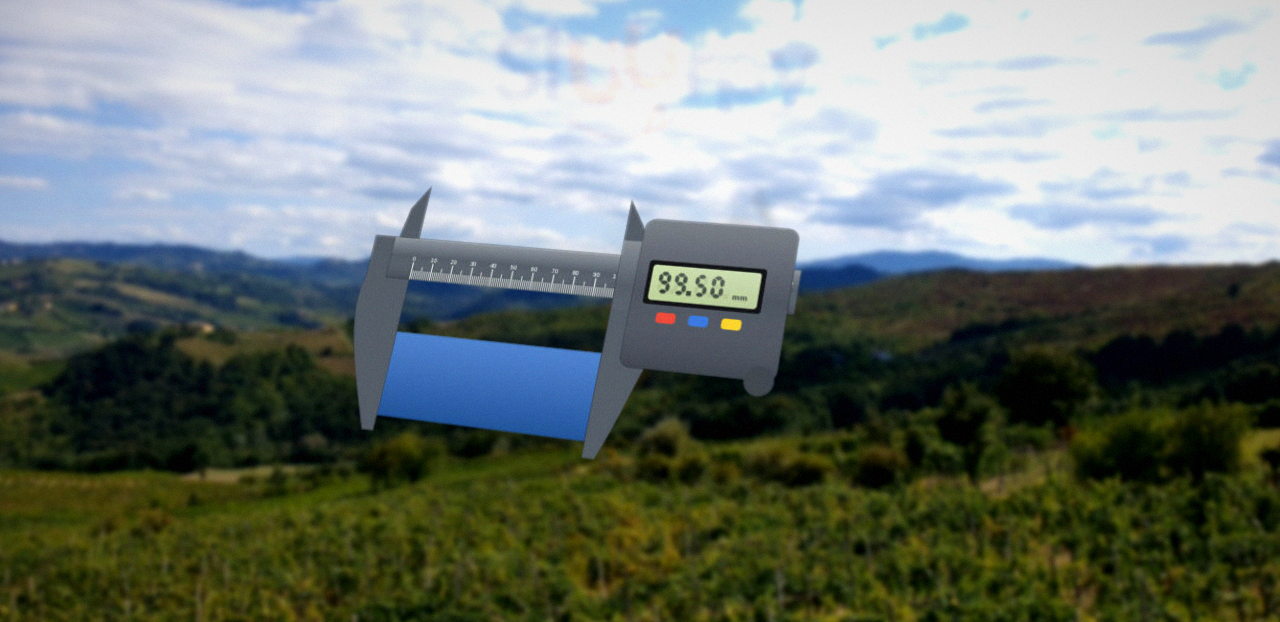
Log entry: mm 99.50
